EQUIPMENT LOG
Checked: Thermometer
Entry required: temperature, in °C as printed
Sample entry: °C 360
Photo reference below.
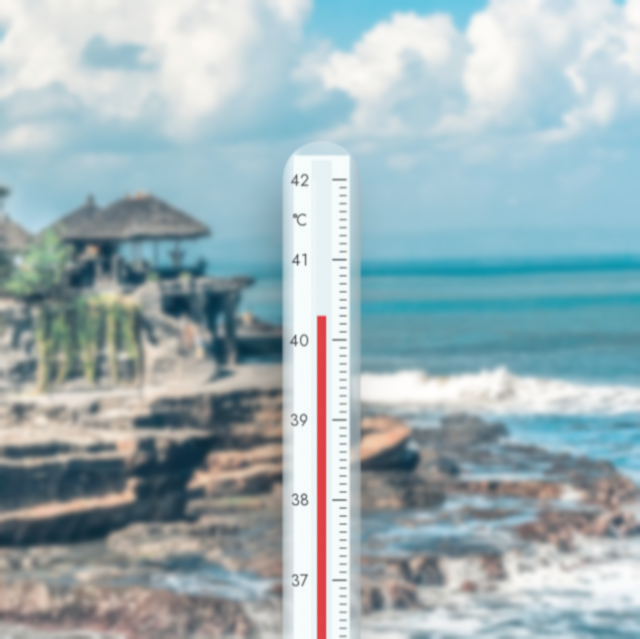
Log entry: °C 40.3
